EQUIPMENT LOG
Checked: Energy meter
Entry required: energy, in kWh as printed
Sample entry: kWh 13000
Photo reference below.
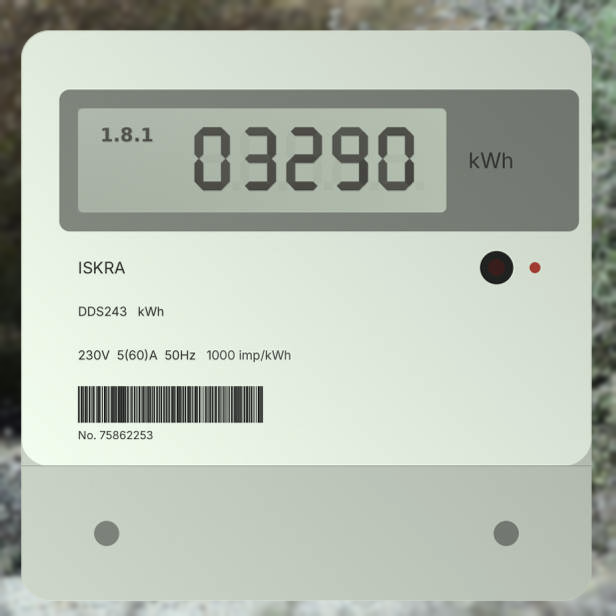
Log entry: kWh 3290
